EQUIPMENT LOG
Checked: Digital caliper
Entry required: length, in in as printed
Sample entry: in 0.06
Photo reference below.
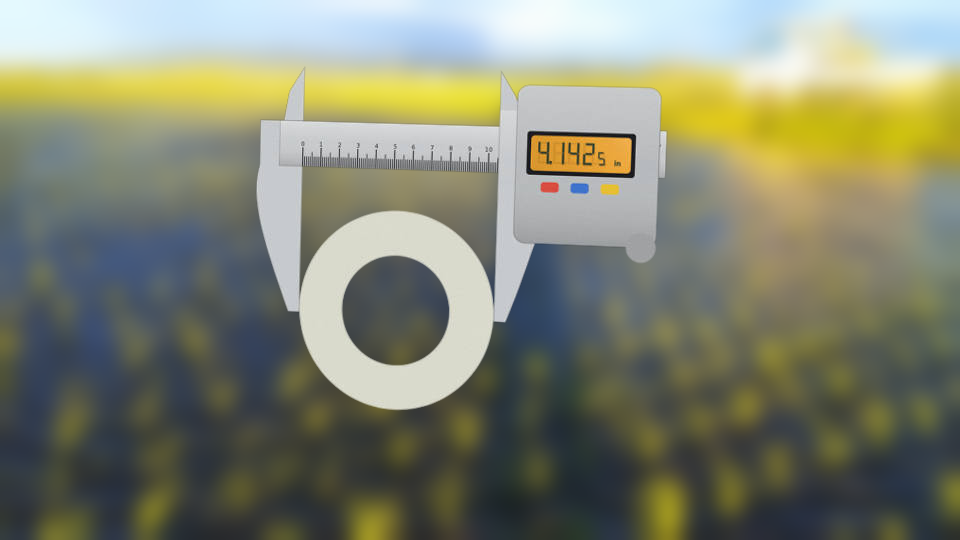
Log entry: in 4.1425
